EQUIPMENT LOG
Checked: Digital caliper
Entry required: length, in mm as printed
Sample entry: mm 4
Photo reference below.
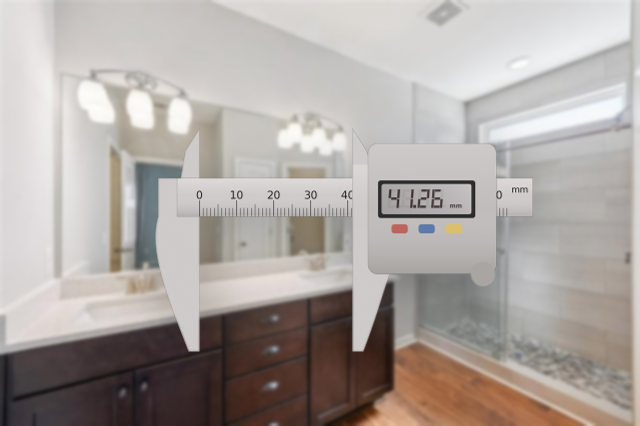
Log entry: mm 41.26
